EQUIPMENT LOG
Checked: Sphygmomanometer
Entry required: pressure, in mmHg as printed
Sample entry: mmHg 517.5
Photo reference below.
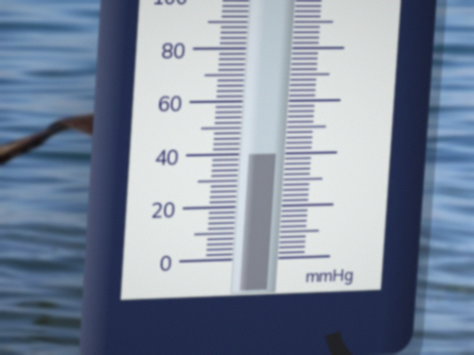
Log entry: mmHg 40
